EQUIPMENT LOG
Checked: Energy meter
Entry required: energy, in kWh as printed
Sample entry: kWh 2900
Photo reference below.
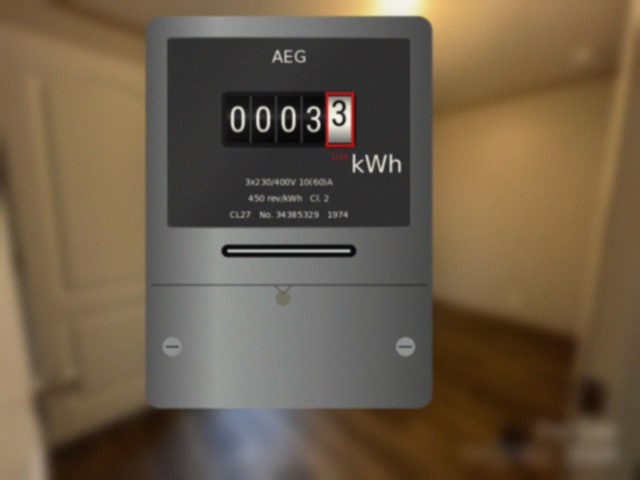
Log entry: kWh 3.3
